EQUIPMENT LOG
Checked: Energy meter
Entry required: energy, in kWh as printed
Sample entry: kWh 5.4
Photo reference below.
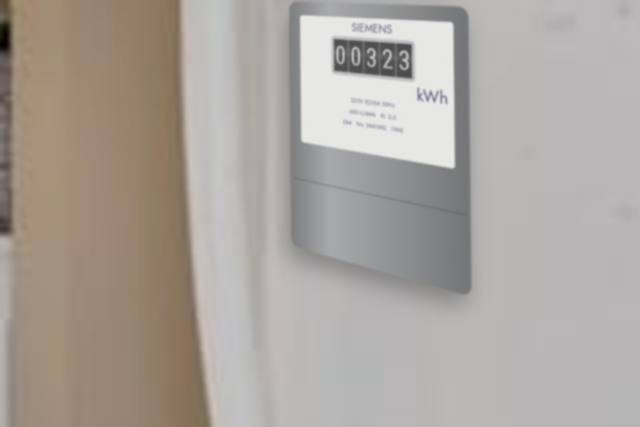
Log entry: kWh 323
